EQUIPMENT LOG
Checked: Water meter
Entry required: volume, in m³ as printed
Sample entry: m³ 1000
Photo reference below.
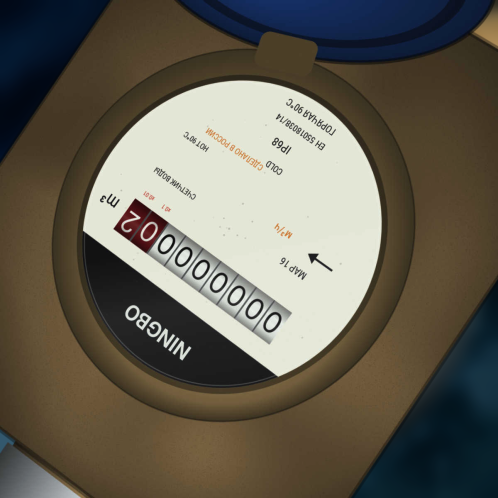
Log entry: m³ 0.02
